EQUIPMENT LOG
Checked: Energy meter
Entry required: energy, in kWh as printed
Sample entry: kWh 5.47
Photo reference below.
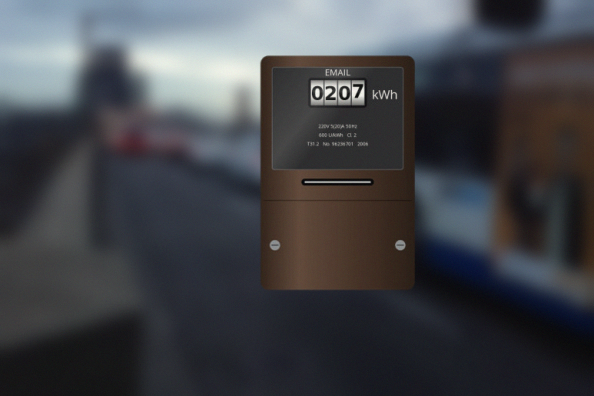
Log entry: kWh 207
